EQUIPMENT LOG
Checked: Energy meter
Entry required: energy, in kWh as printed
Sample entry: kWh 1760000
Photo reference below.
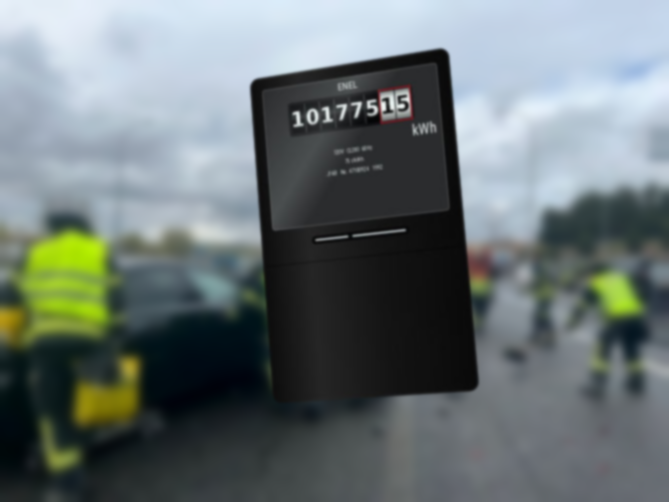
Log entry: kWh 101775.15
